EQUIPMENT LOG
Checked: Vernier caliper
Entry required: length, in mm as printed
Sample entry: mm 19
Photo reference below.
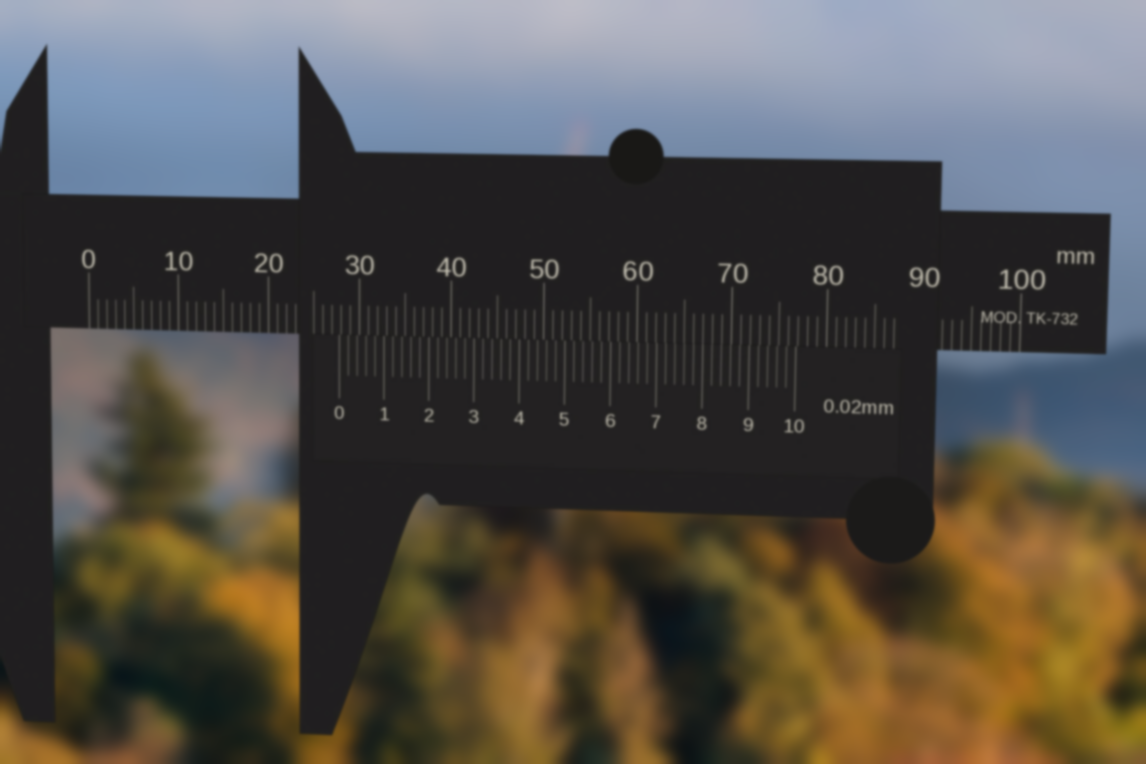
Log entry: mm 27.8
